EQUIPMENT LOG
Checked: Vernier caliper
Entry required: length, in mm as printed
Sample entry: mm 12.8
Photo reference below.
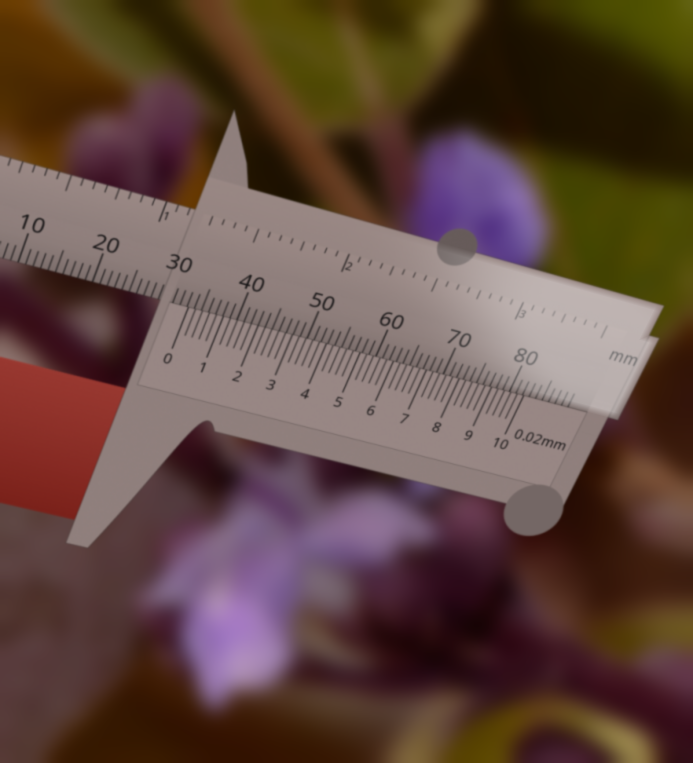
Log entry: mm 33.2
